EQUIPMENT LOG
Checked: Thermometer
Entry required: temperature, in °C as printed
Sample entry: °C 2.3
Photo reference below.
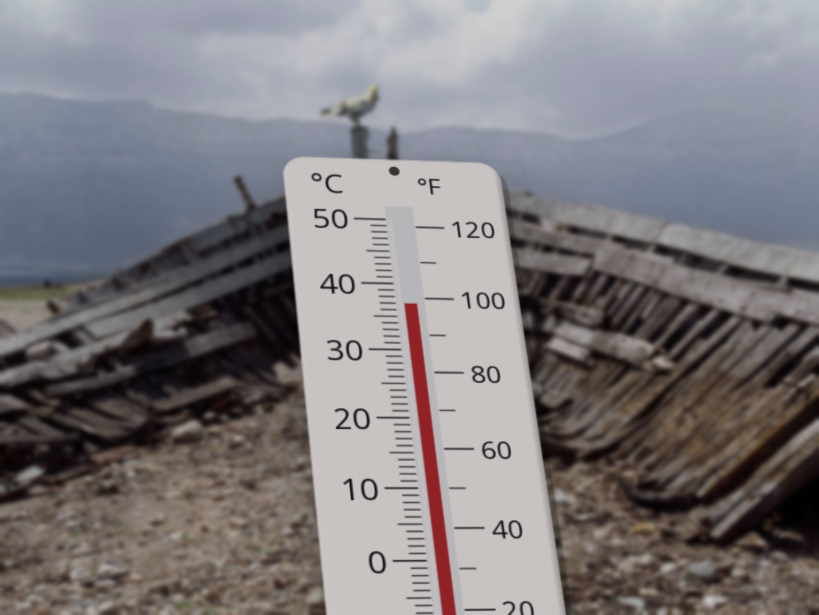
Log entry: °C 37
